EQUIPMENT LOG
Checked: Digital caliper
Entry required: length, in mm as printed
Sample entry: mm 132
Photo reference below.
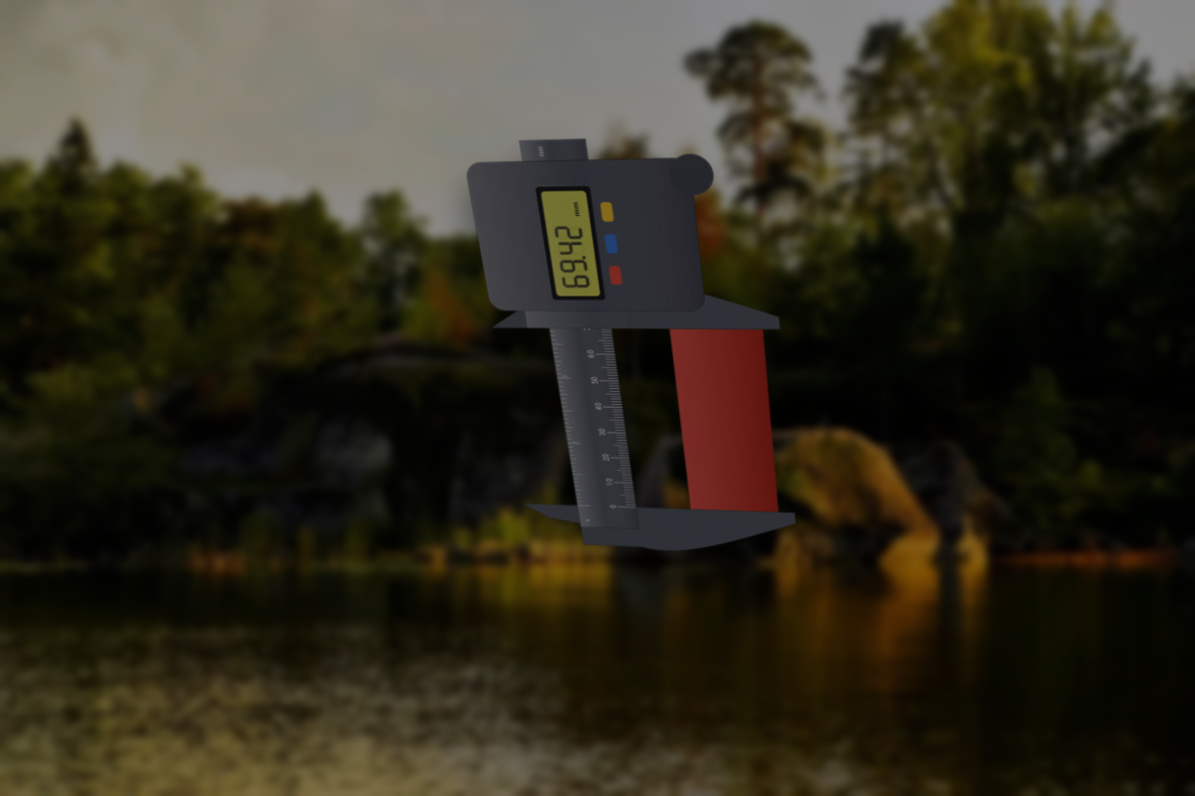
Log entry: mm 69.42
